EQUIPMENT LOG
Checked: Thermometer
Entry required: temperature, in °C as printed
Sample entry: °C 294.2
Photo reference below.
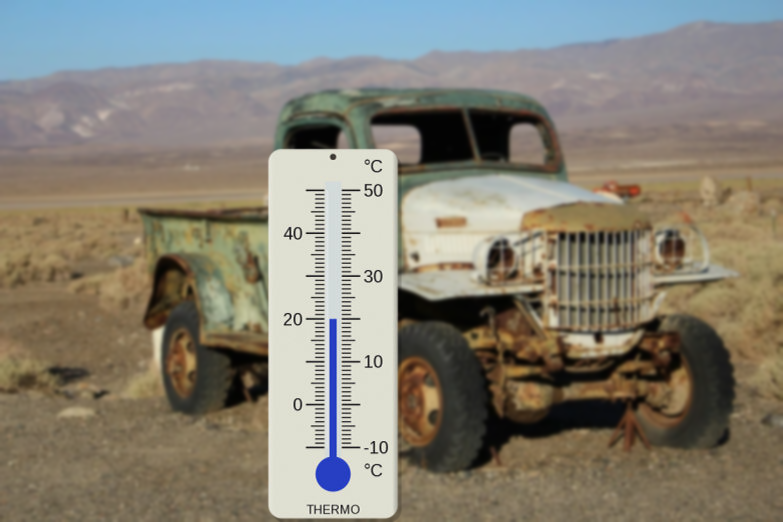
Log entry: °C 20
